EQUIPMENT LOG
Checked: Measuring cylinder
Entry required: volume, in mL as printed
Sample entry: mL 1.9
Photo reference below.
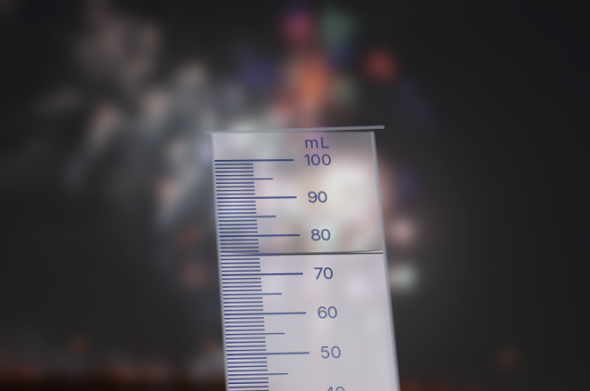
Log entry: mL 75
